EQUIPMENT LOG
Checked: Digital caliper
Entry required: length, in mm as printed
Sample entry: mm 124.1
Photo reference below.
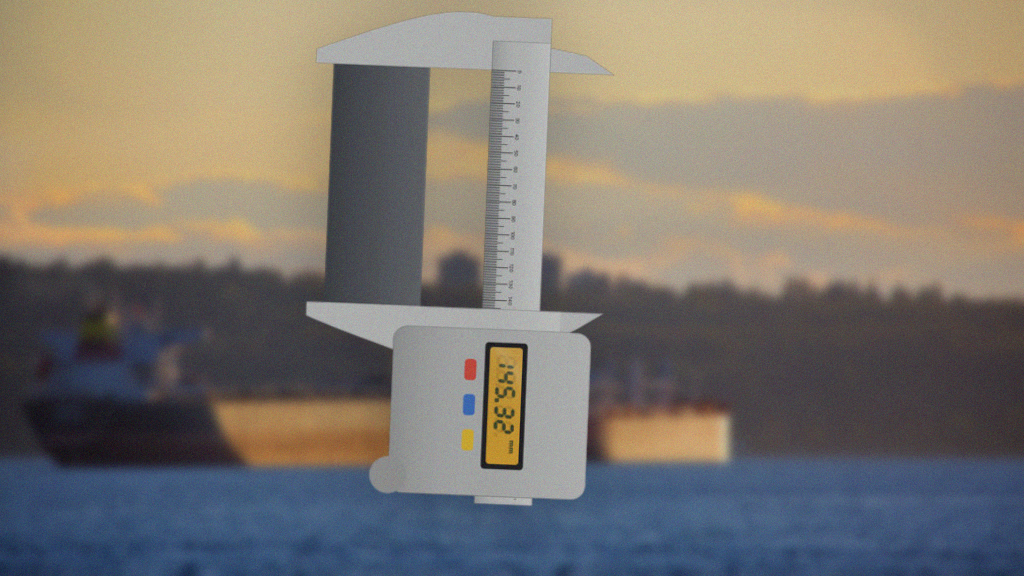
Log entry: mm 145.32
